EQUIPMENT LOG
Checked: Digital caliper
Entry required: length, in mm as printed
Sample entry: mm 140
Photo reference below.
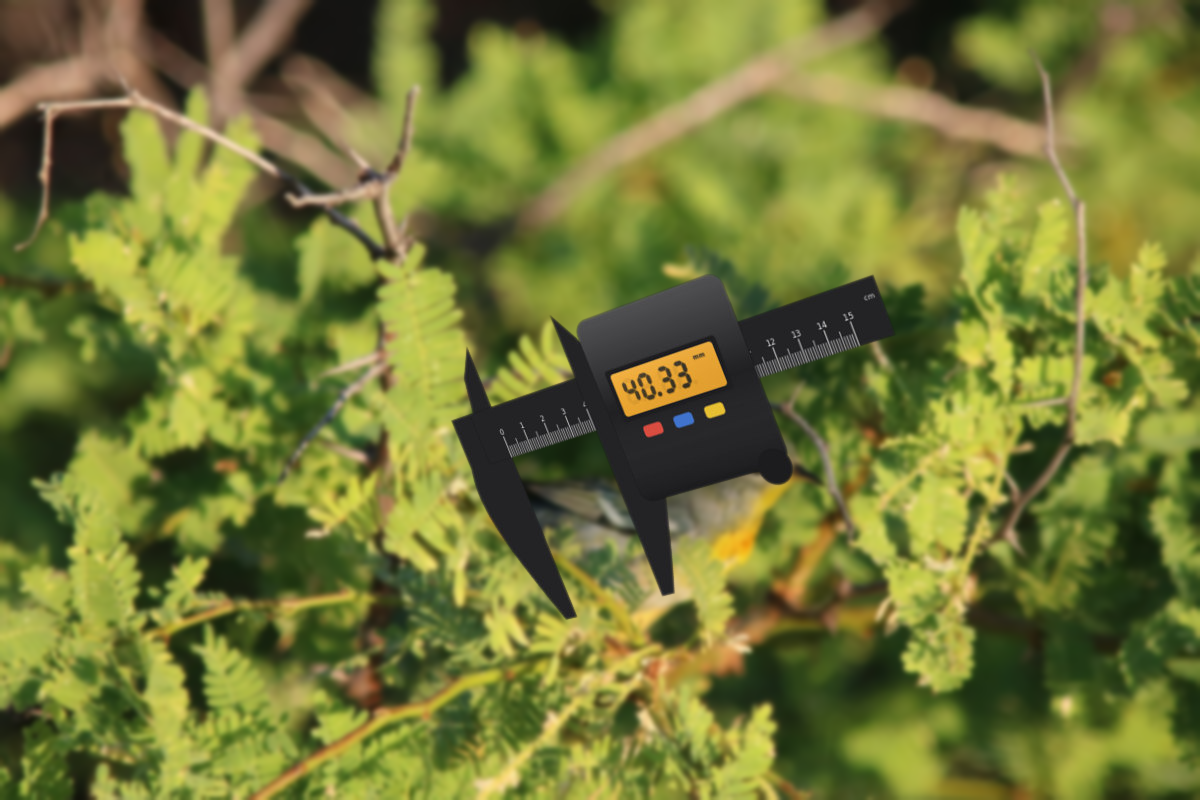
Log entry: mm 40.33
